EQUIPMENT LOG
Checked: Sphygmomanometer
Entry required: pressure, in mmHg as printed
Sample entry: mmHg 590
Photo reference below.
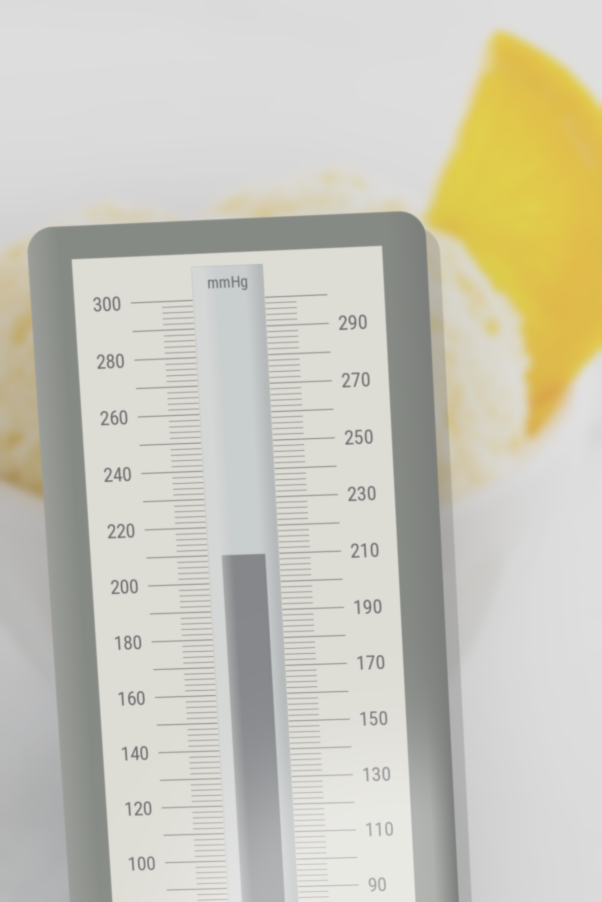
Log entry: mmHg 210
